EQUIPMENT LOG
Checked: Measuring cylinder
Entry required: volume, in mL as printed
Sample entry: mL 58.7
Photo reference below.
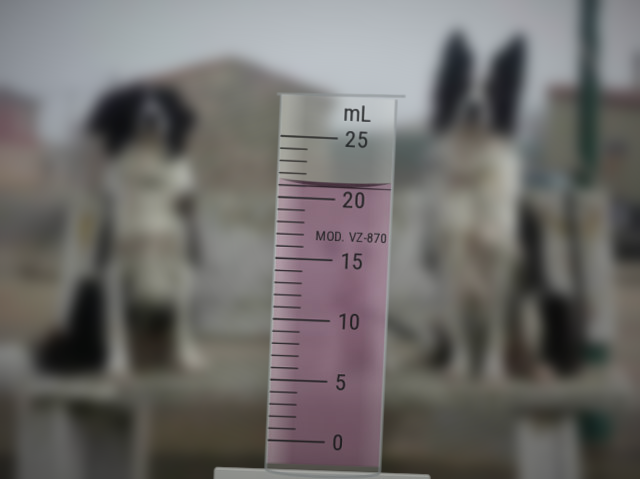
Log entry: mL 21
